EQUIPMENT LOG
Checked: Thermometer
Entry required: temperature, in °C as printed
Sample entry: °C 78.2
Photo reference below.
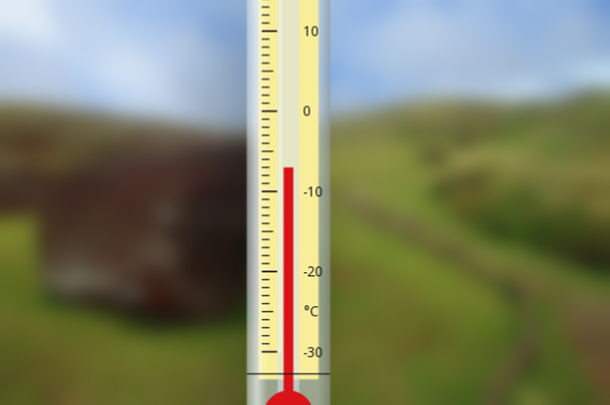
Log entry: °C -7
